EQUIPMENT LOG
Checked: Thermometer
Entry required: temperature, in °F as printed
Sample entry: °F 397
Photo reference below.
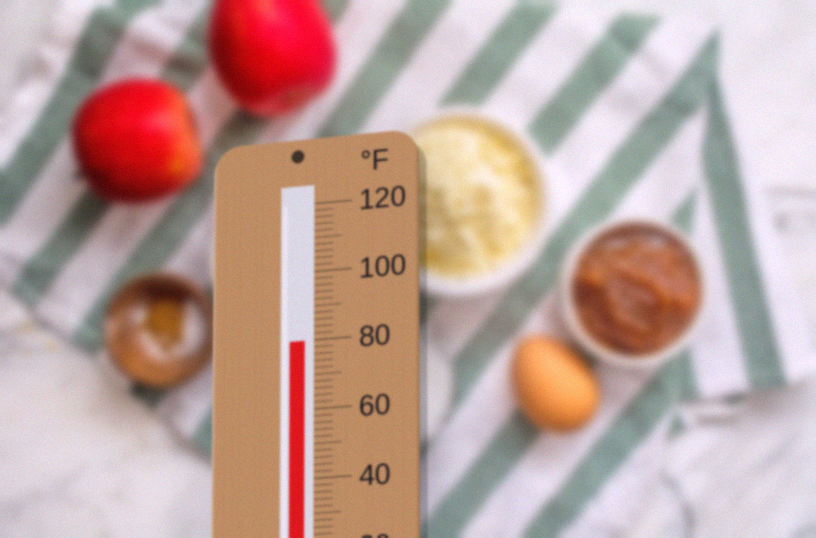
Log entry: °F 80
